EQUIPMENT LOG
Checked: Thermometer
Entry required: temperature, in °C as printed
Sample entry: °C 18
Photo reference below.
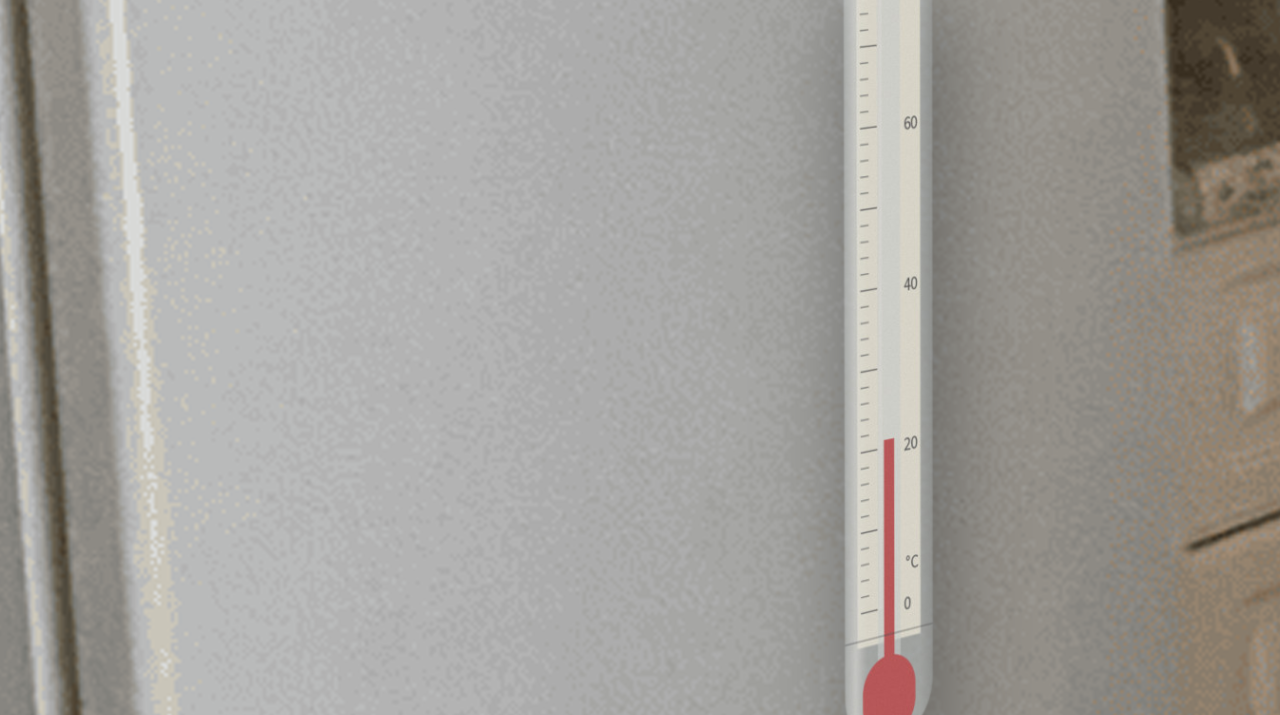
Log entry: °C 21
